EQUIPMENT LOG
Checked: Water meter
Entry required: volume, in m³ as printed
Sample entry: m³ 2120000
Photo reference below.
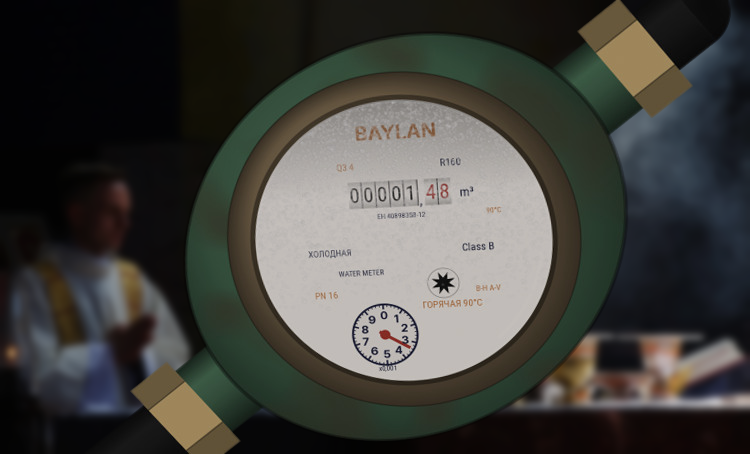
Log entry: m³ 1.483
